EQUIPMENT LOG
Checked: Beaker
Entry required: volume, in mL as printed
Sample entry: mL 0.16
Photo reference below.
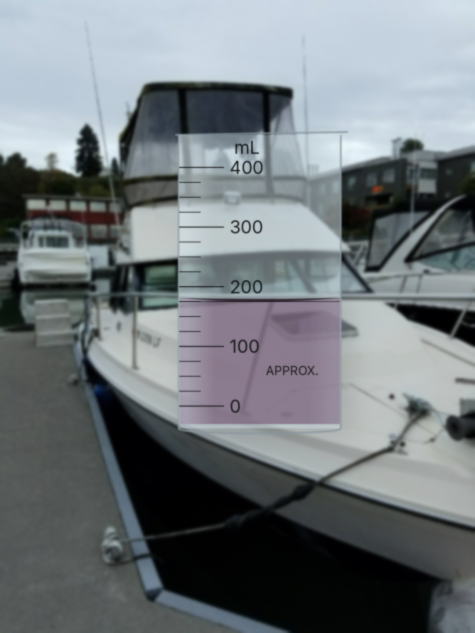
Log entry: mL 175
